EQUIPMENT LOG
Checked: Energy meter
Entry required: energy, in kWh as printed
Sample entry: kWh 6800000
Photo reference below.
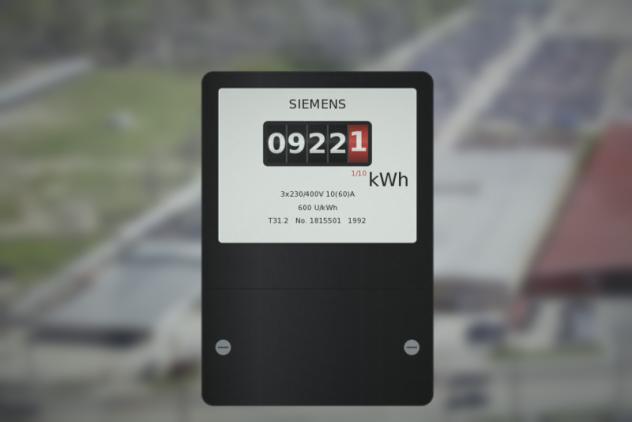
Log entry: kWh 922.1
